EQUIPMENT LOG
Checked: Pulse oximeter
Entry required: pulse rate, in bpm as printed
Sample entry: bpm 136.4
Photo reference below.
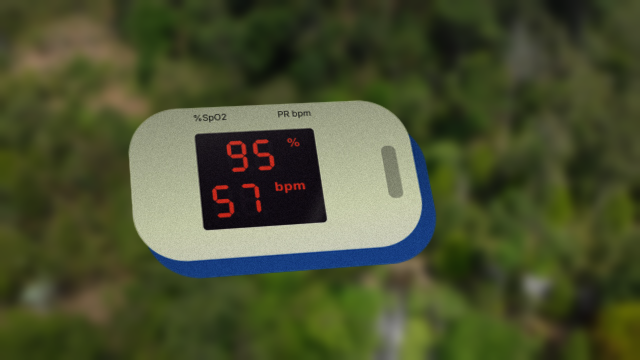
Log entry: bpm 57
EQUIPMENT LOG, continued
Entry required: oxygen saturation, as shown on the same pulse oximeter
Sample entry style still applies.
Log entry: % 95
